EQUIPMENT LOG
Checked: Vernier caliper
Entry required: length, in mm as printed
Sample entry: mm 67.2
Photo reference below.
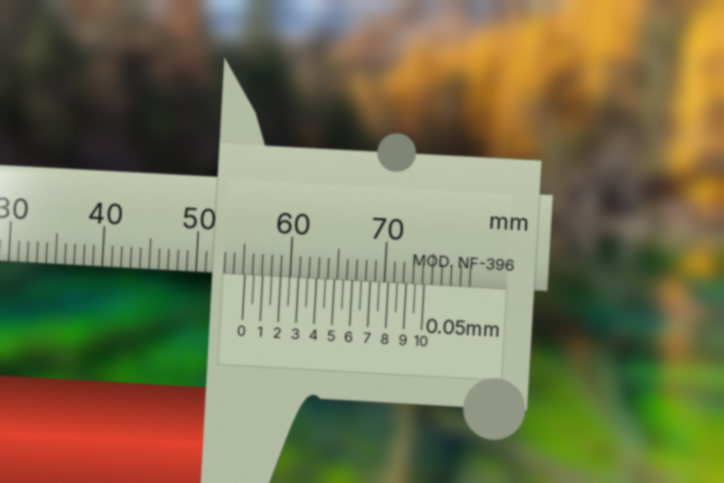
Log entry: mm 55.2
